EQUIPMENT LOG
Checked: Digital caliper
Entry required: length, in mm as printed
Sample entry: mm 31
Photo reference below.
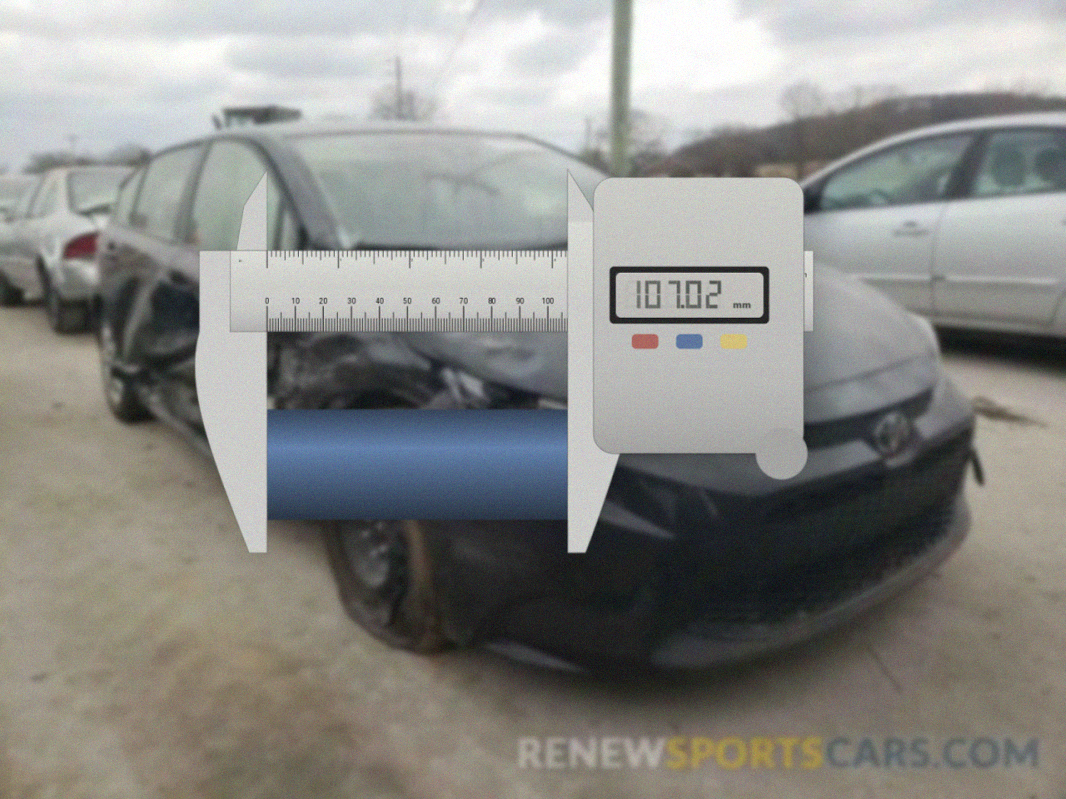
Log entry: mm 107.02
